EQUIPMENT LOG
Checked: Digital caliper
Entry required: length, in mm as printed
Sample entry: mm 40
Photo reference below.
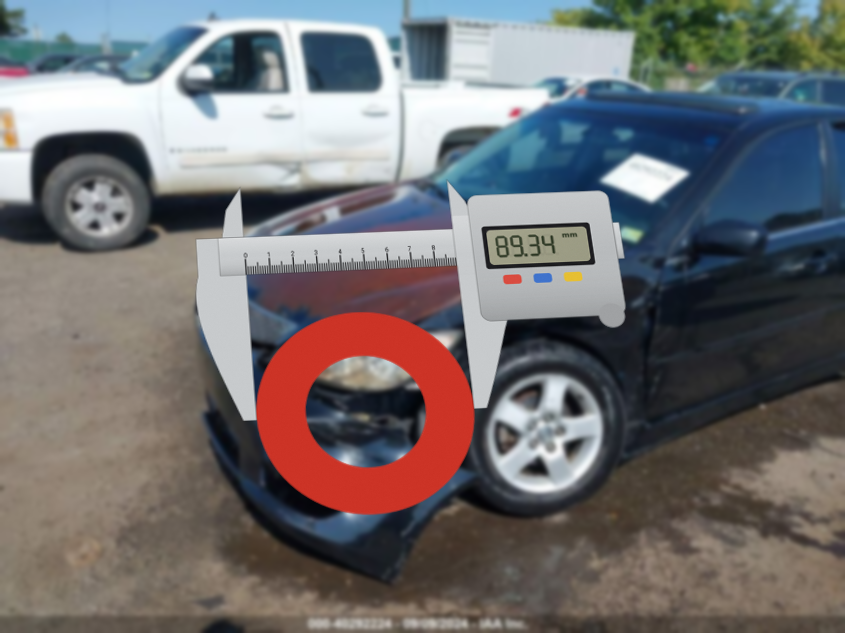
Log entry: mm 89.34
